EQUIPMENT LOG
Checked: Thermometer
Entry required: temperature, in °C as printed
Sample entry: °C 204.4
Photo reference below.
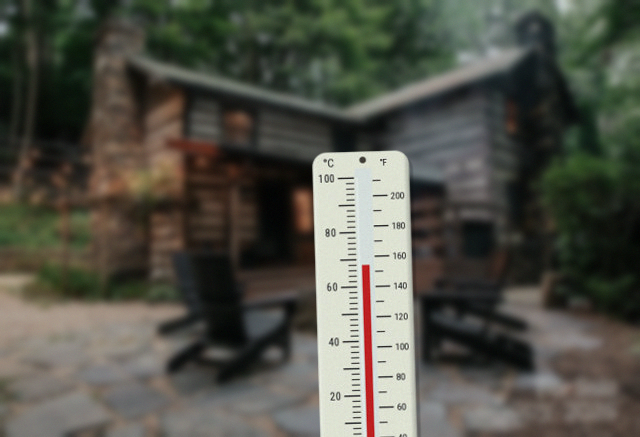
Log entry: °C 68
